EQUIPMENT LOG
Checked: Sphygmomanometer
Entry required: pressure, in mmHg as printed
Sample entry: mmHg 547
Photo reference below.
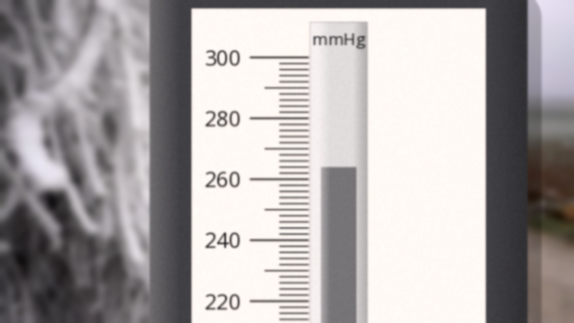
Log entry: mmHg 264
